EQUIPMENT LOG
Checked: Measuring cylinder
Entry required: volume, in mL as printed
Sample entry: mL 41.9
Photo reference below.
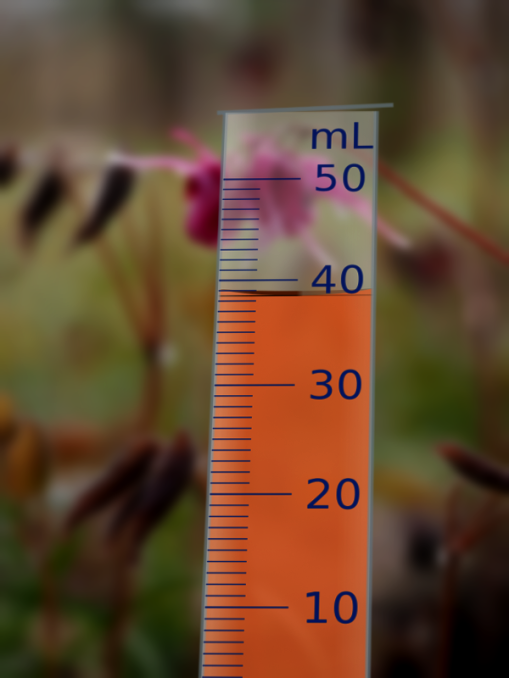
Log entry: mL 38.5
